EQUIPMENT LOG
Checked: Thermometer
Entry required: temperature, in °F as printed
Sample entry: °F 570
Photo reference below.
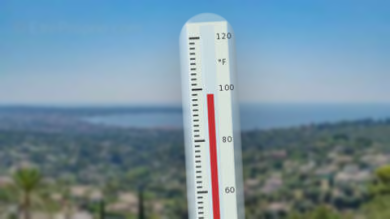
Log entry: °F 98
